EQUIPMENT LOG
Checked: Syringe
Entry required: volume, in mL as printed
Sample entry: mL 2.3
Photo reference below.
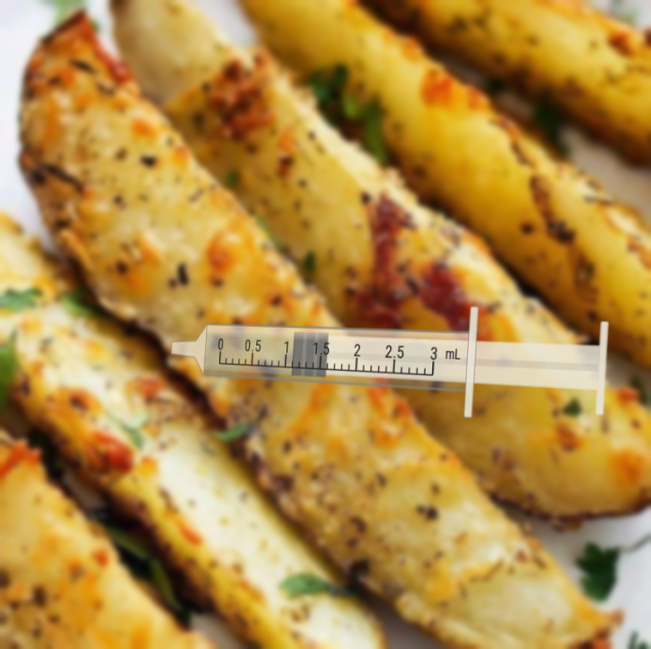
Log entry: mL 1.1
